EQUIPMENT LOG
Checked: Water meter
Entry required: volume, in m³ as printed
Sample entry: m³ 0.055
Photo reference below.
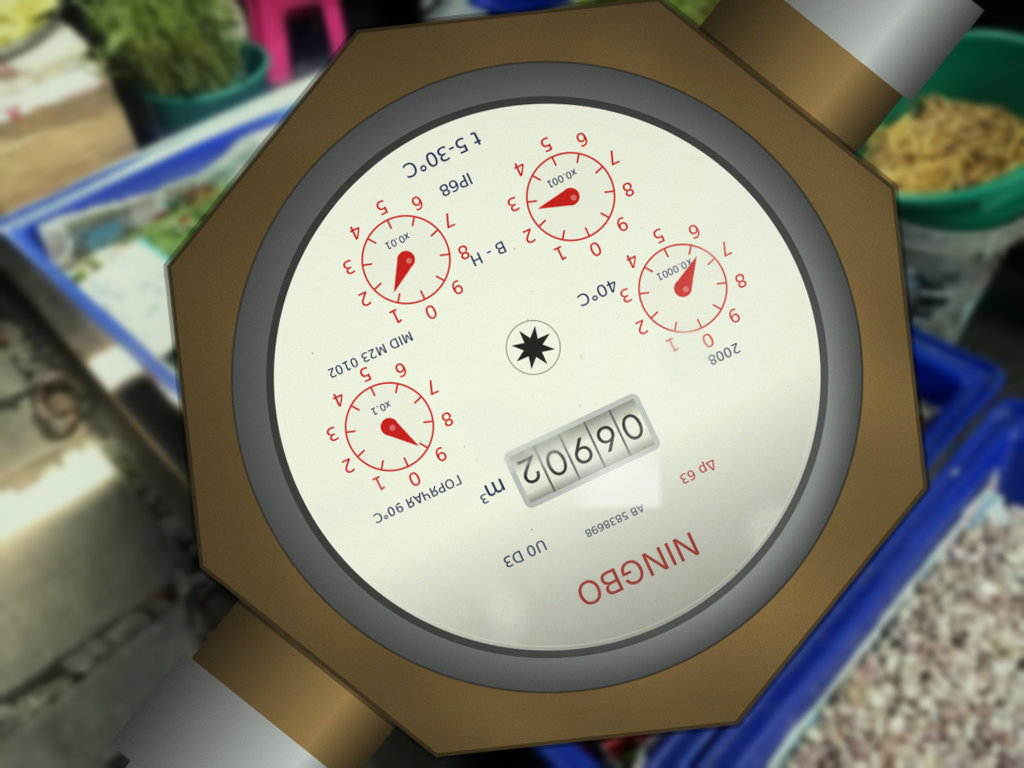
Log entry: m³ 6901.9126
